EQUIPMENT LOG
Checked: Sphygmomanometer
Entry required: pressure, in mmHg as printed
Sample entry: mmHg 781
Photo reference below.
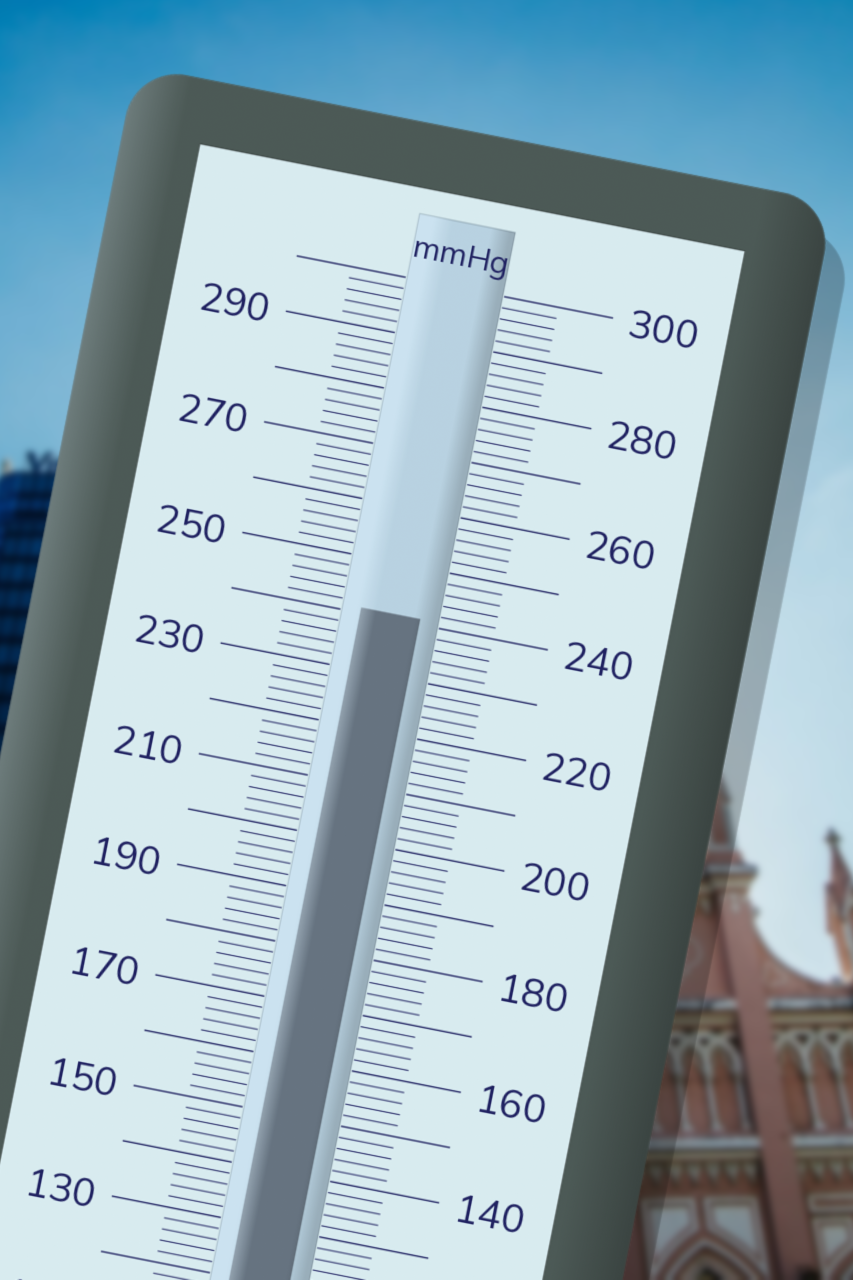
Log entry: mmHg 241
